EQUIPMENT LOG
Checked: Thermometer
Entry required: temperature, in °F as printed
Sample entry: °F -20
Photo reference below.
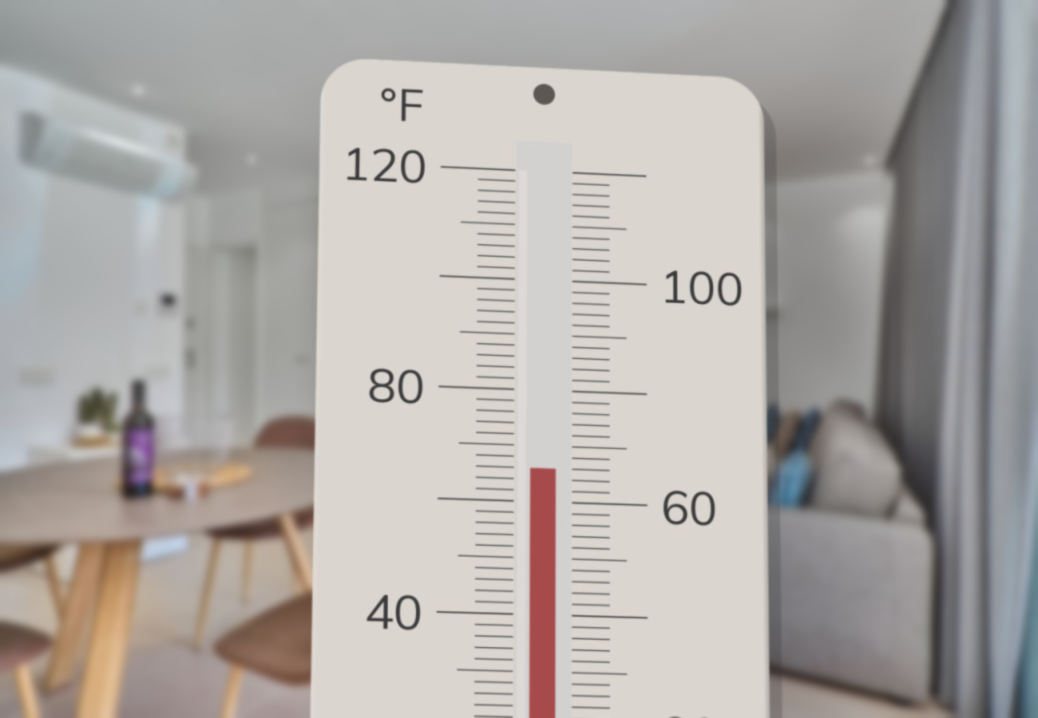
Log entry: °F 66
